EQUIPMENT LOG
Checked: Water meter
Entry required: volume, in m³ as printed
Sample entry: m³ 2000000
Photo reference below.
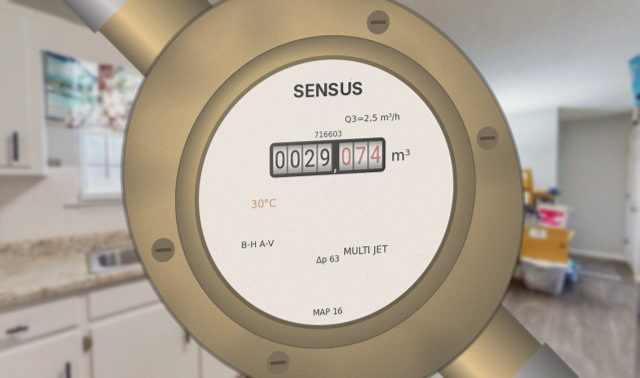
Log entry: m³ 29.074
